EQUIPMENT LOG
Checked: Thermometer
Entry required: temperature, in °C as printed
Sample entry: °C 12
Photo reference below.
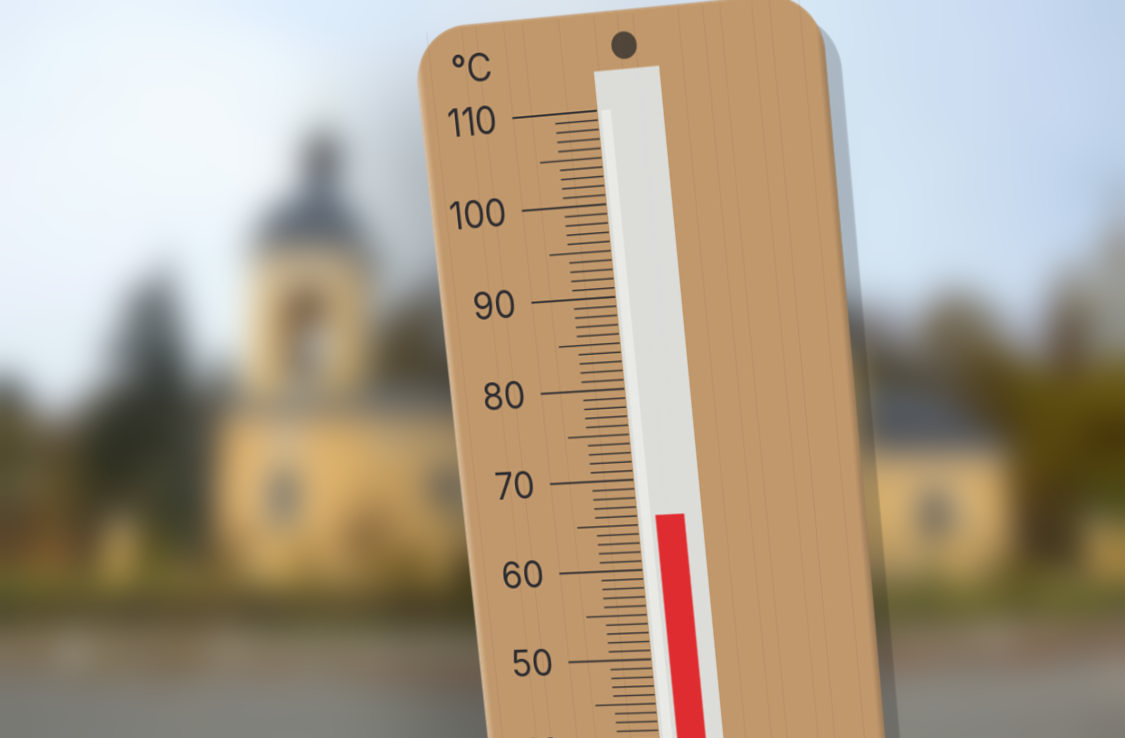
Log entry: °C 66
